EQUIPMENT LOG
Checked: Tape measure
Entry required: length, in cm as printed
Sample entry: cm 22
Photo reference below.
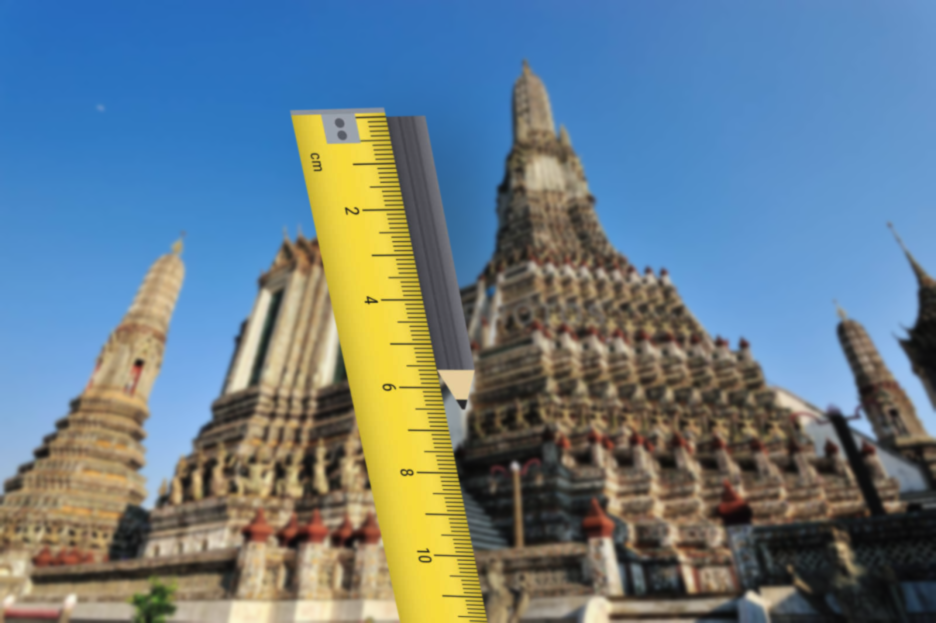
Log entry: cm 6.5
